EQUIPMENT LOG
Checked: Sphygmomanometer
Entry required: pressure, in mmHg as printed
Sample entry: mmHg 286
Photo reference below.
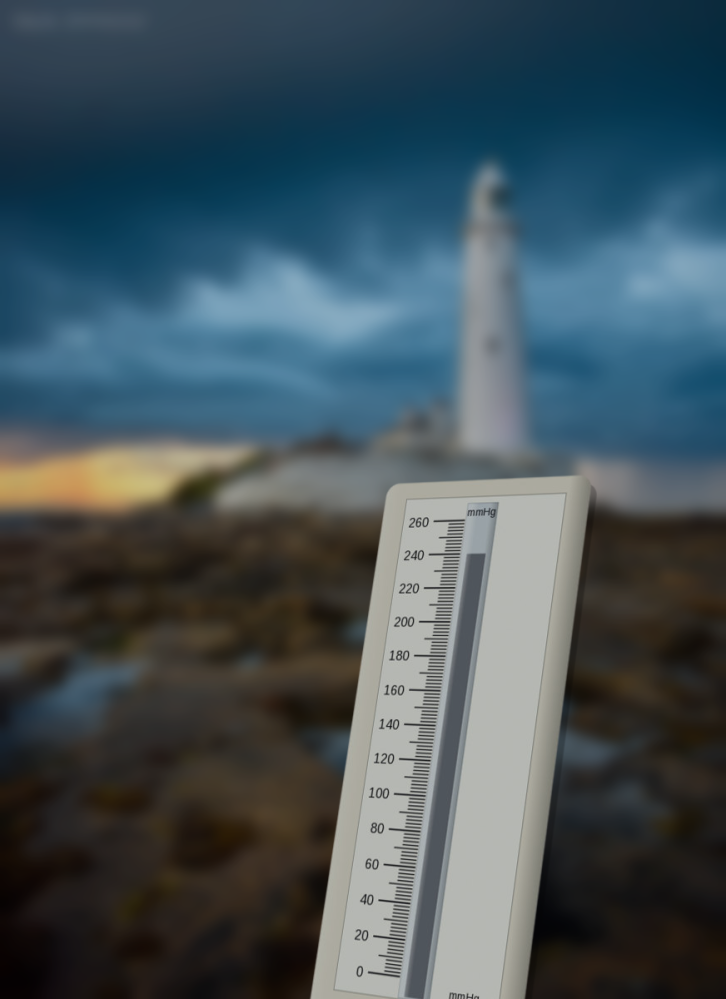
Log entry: mmHg 240
